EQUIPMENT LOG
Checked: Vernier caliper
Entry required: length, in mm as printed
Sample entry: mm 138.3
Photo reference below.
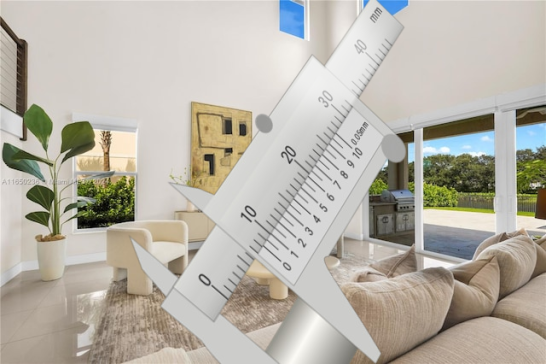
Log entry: mm 8.2
